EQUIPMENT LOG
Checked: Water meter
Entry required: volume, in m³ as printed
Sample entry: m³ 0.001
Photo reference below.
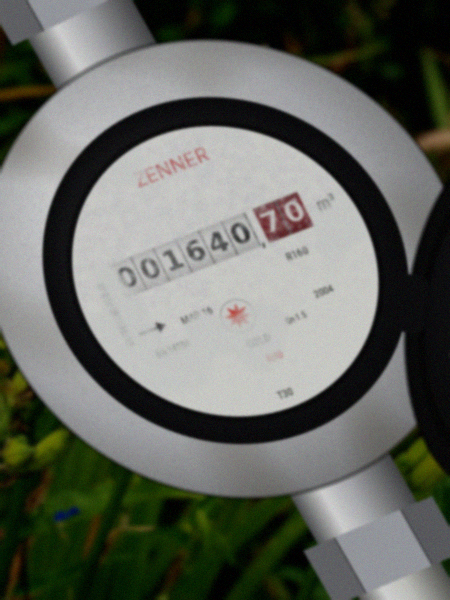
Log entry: m³ 1640.70
